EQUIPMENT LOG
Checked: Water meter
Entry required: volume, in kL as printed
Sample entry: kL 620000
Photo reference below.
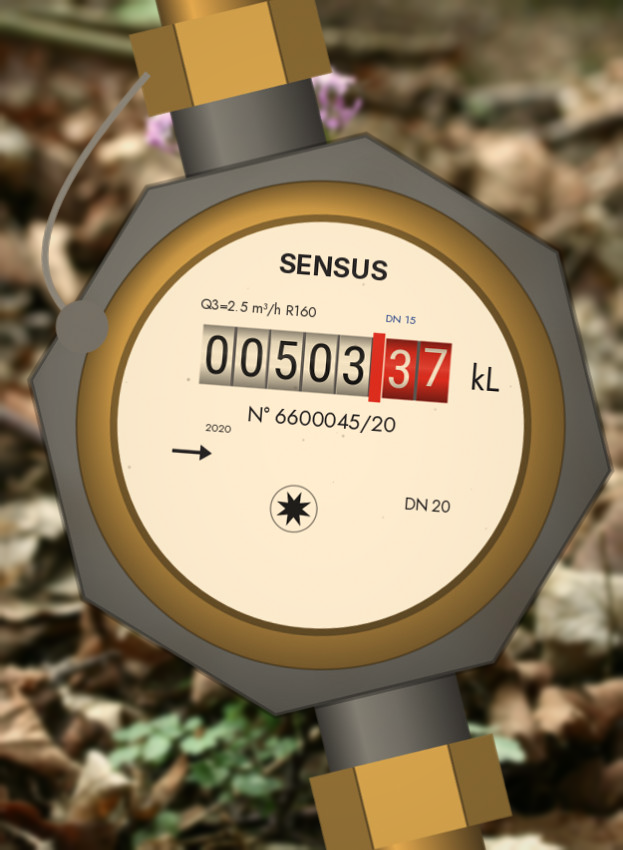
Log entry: kL 503.37
